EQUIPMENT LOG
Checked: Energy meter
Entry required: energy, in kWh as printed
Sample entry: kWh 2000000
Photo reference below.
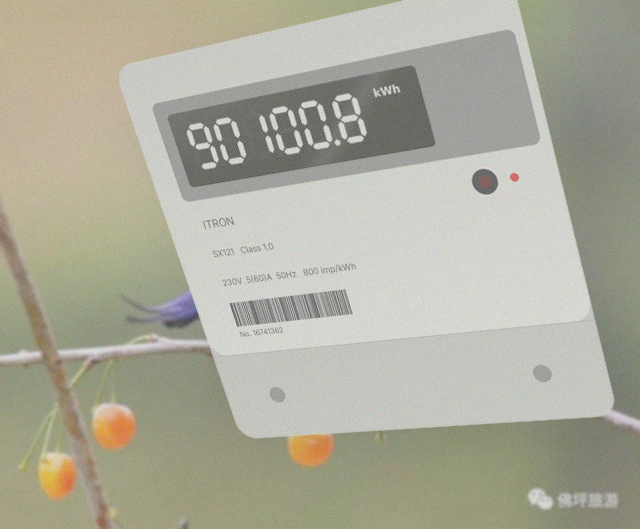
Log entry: kWh 90100.8
